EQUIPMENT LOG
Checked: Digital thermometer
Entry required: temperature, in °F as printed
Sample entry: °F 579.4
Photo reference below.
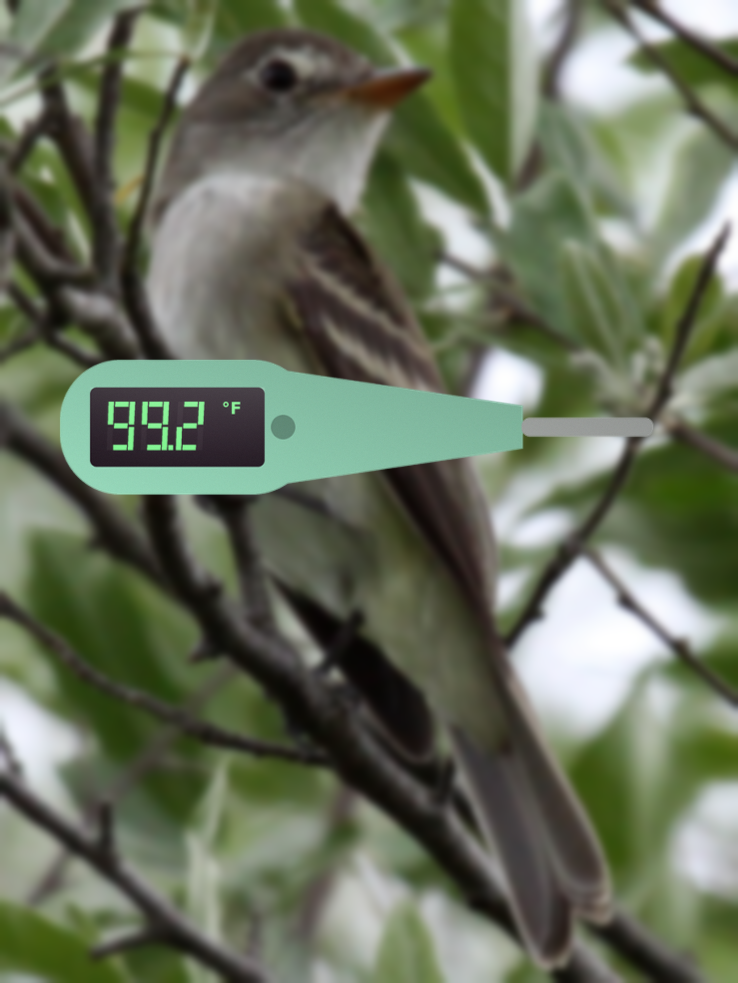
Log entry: °F 99.2
